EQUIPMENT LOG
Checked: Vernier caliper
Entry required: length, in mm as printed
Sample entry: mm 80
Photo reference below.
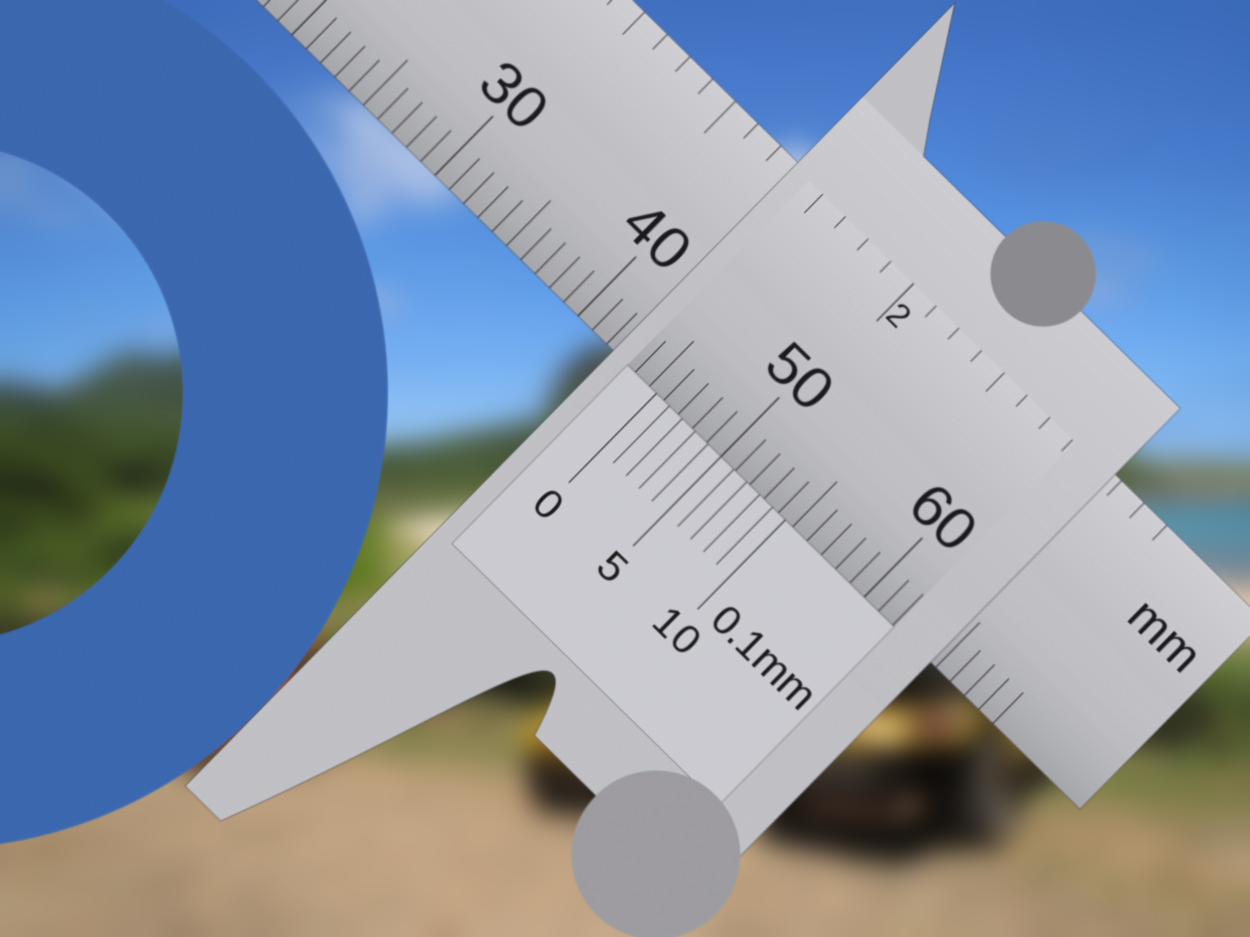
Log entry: mm 45.5
